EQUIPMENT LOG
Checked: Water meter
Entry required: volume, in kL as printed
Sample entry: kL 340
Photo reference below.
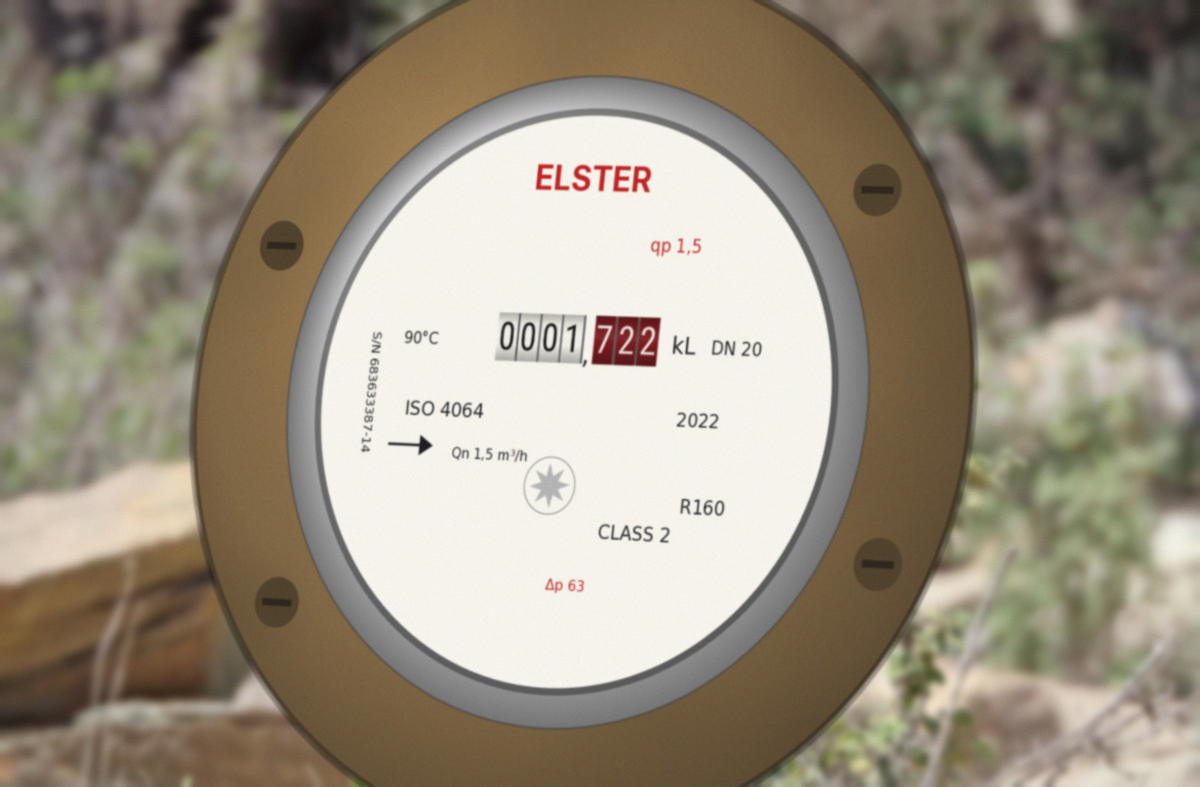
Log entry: kL 1.722
